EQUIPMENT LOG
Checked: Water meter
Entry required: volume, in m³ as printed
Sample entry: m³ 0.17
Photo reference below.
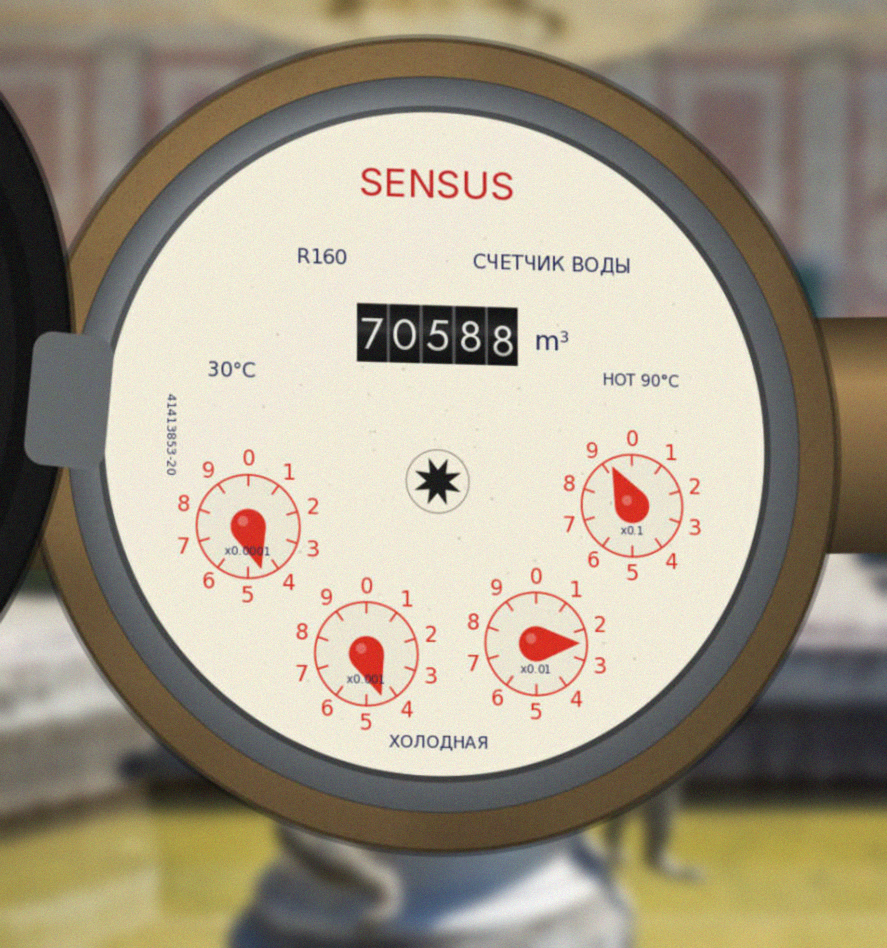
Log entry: m³ 70587.9244
